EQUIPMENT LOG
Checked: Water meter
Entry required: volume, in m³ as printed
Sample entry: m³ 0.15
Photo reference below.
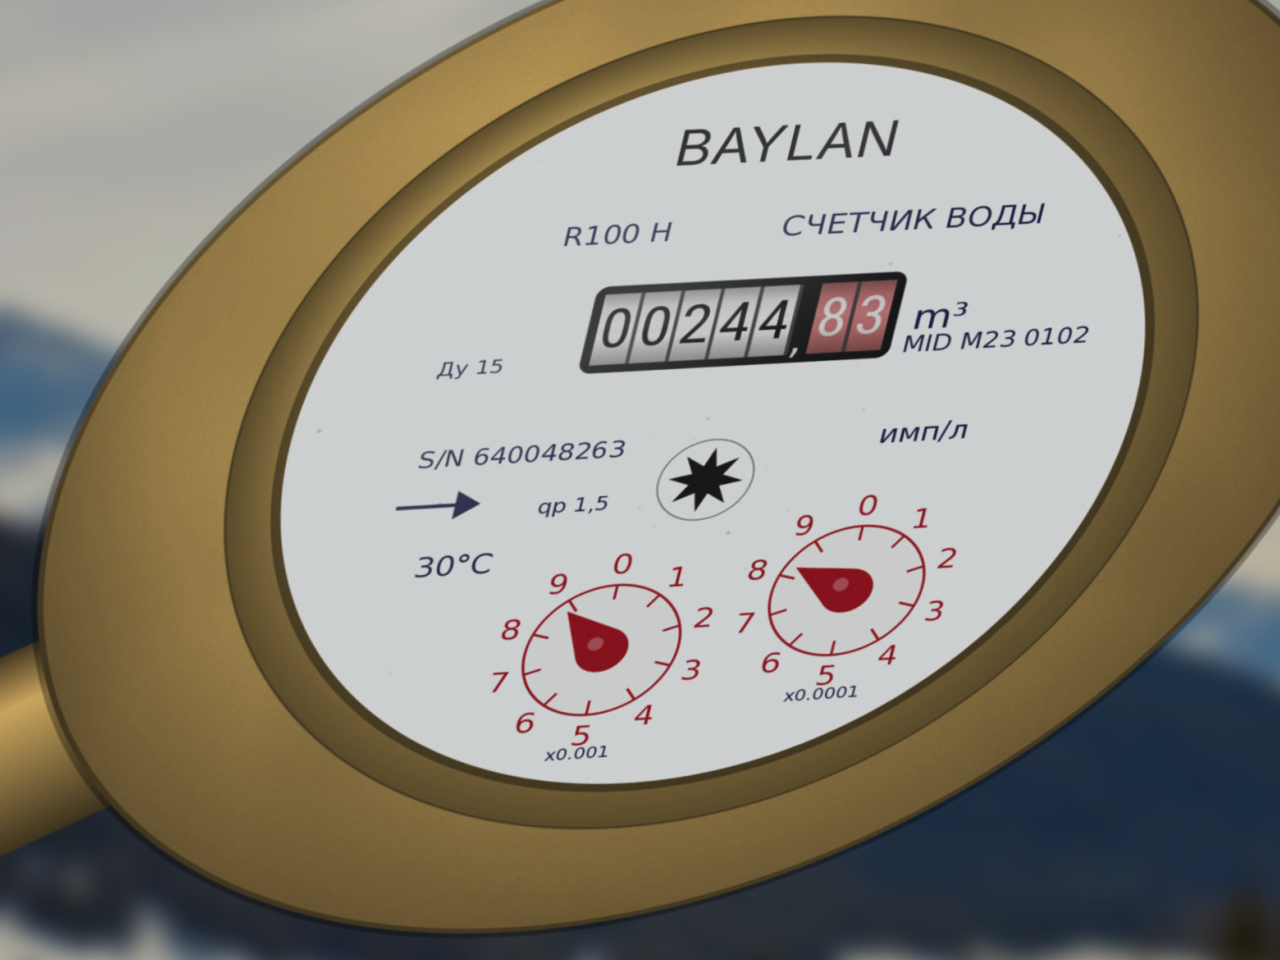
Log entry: m³ 244.8388
